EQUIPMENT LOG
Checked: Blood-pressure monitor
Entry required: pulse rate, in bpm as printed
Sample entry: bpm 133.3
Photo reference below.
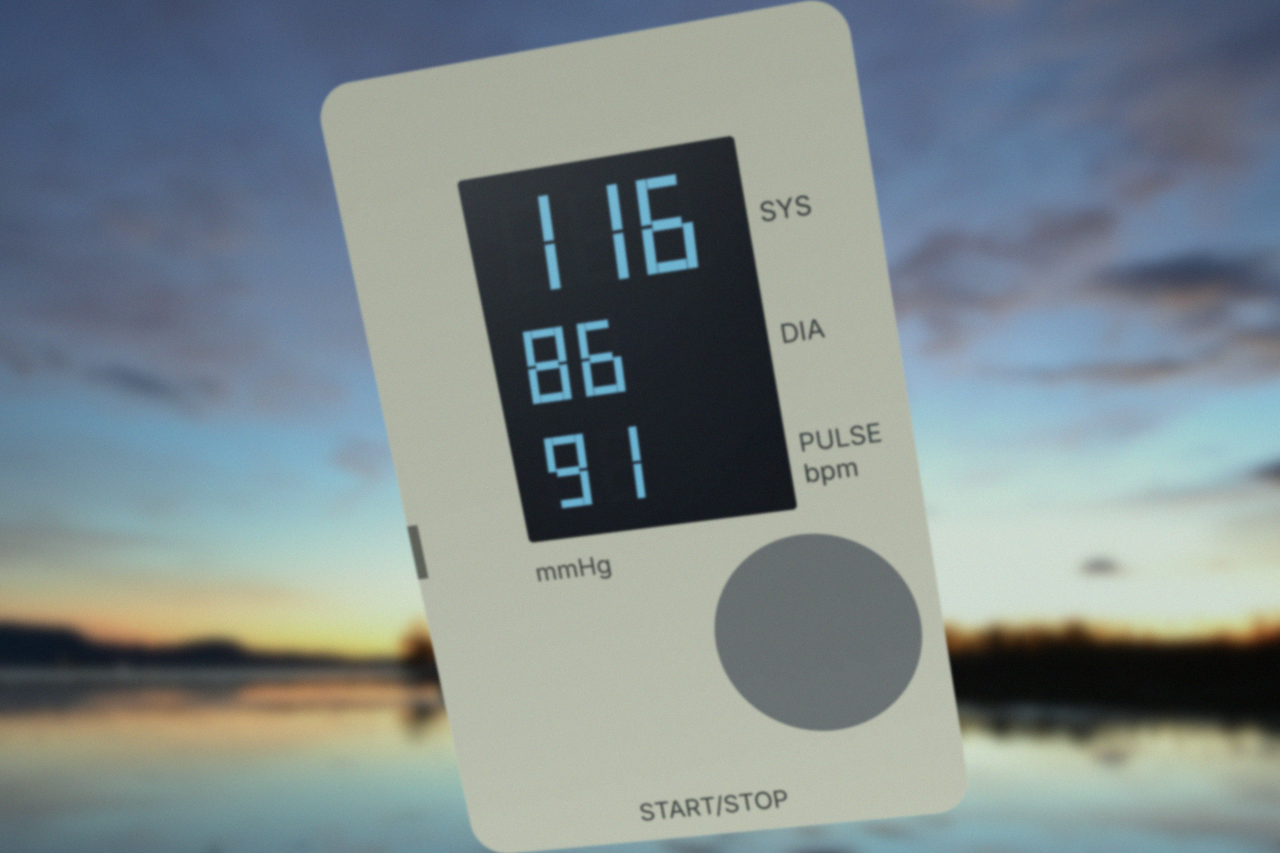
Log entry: bpm 91
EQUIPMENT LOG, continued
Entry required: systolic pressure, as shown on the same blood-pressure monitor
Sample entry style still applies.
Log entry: mmHg 116
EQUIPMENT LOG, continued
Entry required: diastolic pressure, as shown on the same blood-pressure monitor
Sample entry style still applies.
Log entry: mmHg 86
